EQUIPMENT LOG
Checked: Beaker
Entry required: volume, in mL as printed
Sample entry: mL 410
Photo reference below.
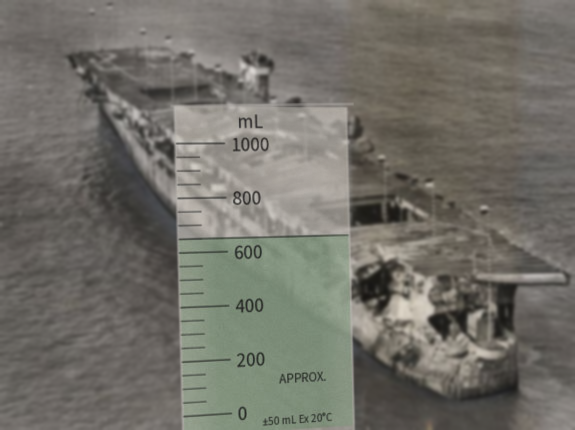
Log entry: mL 650
